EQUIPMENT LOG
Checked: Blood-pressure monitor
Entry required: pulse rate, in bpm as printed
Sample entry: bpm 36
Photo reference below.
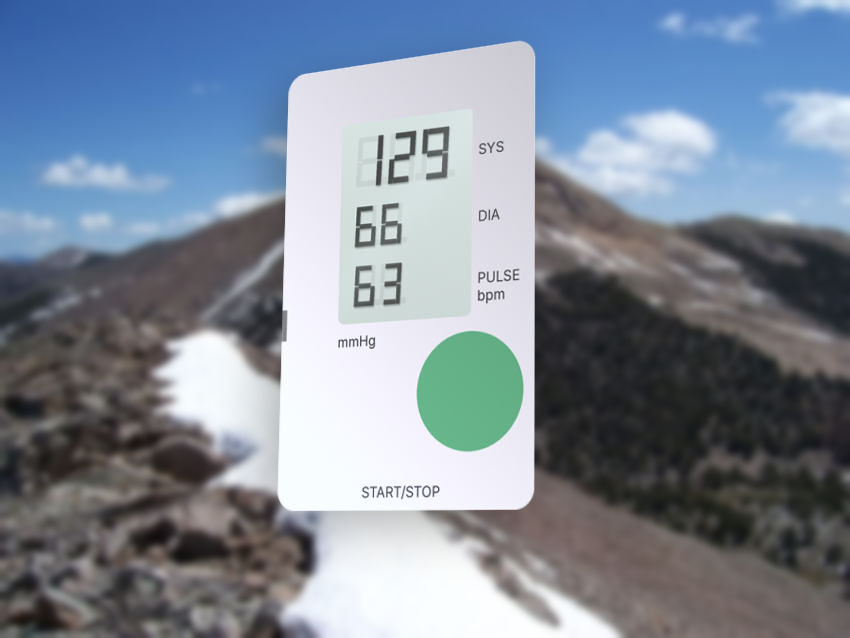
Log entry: bpm 63
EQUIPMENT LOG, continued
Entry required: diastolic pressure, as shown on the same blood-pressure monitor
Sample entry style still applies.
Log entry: mmHg 66
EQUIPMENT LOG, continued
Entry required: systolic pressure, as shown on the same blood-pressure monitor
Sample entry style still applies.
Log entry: mmHg 129
